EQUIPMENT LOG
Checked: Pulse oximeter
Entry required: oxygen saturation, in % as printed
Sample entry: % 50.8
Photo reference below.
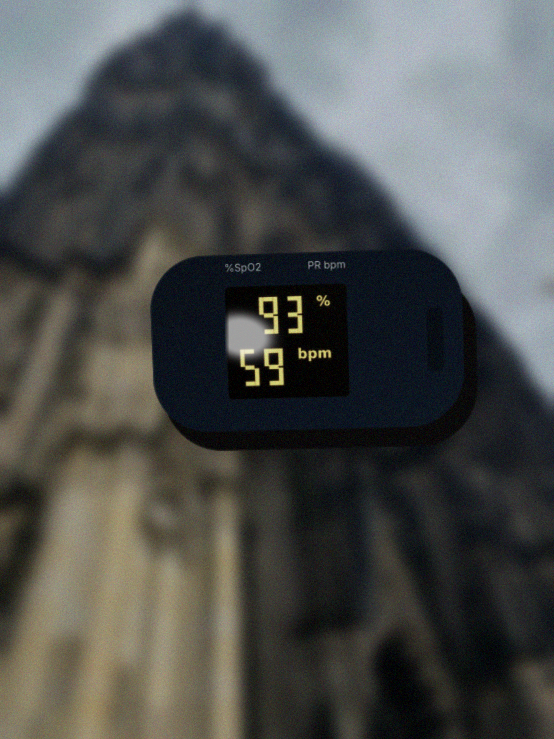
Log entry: % 93
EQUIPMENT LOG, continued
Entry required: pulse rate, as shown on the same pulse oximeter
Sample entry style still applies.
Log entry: bpm 59
